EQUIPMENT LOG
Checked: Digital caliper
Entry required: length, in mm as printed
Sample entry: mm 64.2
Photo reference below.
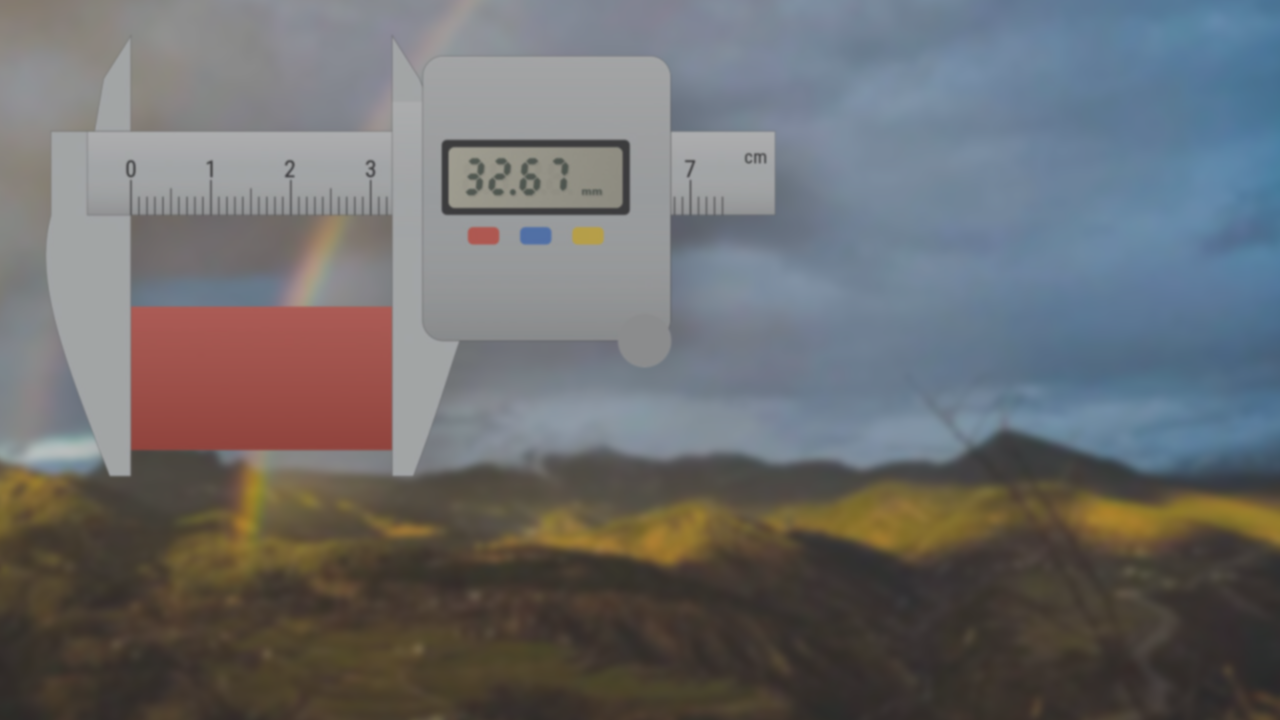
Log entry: mm 32.67
